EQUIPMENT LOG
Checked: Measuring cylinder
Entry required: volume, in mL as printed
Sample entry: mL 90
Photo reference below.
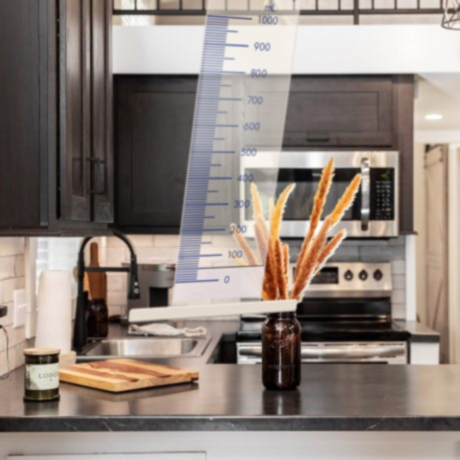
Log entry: mL 50
